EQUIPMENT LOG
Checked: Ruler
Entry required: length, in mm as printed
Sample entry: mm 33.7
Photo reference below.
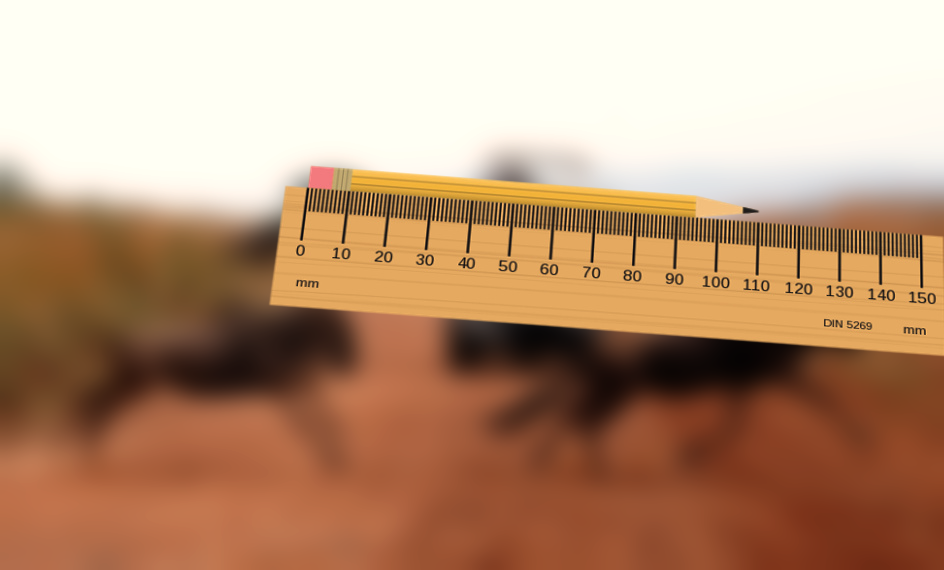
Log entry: mm 110
